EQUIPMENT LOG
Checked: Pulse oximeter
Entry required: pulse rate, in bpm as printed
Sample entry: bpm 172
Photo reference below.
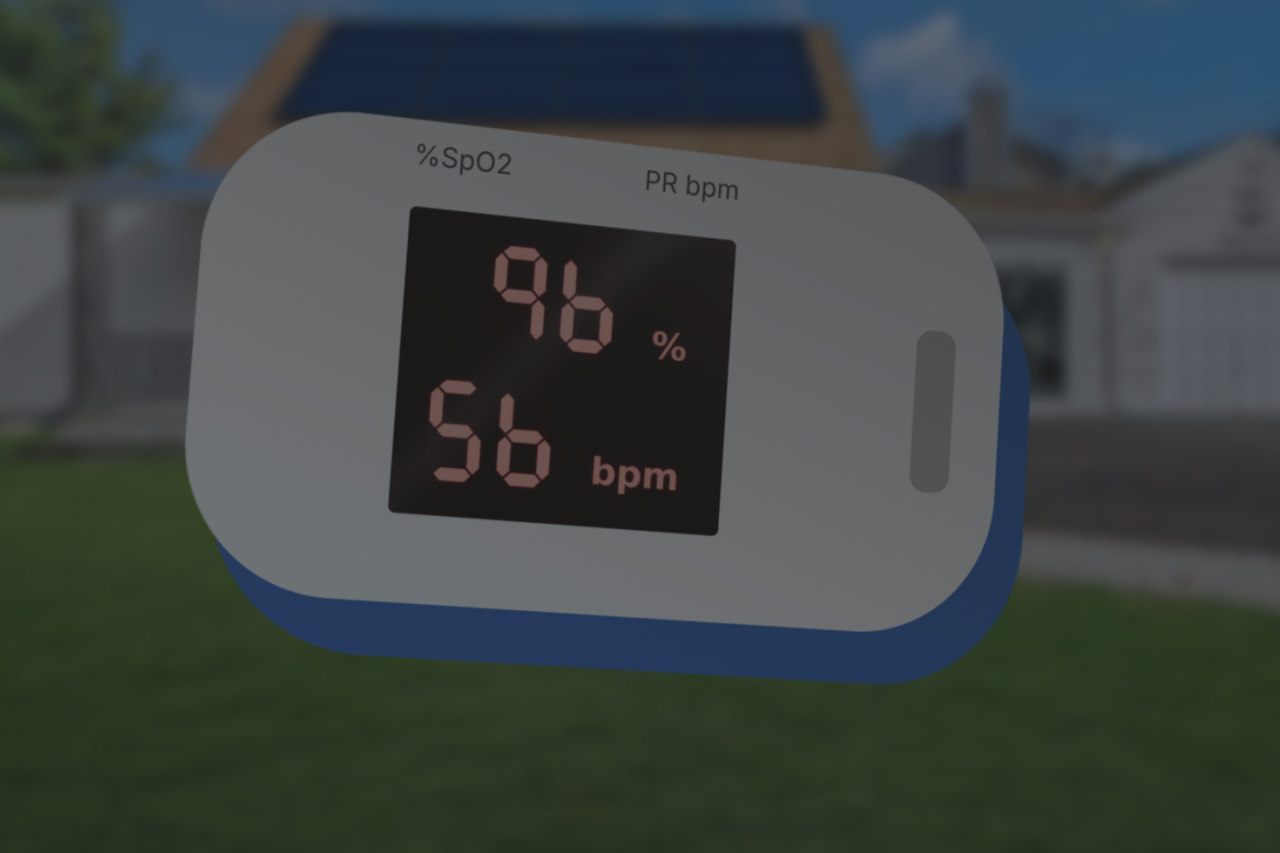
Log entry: bpm 56
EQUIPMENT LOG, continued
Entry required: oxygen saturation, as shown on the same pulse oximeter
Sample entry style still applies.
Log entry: % 96
